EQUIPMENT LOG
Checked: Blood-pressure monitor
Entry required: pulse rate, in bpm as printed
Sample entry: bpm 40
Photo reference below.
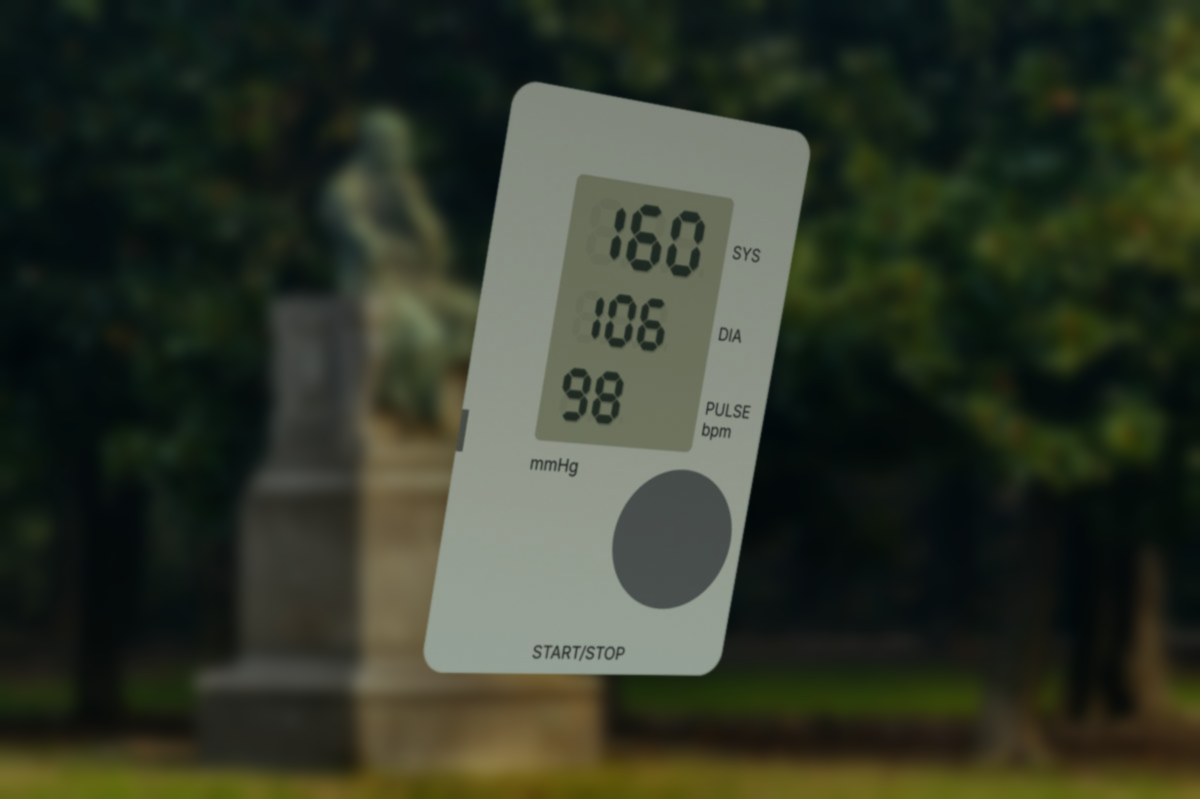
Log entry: bpm 98
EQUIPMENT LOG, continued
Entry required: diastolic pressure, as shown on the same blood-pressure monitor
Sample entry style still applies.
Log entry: mmHg 106
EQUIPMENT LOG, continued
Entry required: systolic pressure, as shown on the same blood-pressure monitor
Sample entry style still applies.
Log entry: mmHg 160
